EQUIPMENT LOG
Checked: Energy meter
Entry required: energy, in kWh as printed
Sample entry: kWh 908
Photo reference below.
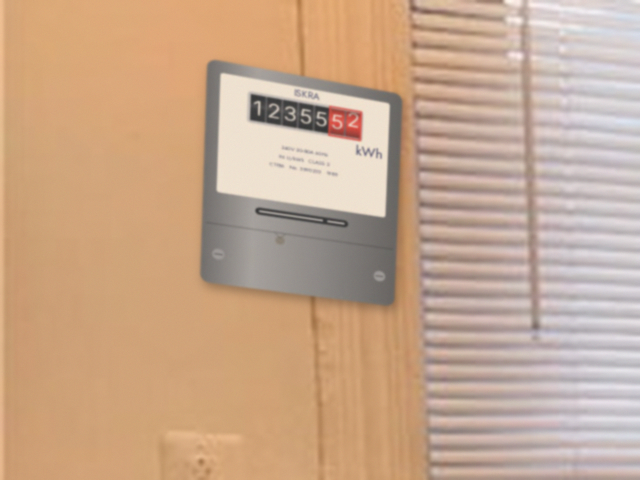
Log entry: kWh 12355.52
